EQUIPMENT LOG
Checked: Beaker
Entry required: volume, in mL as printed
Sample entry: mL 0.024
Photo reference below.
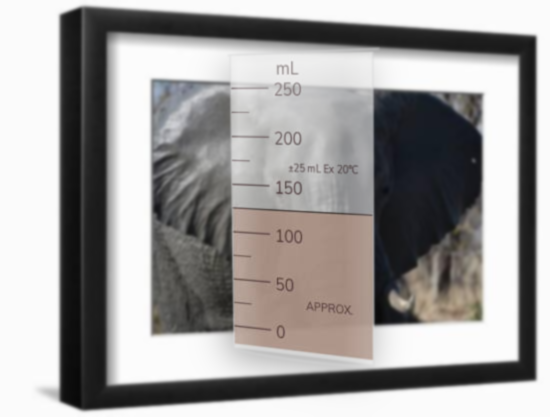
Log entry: mL 125
